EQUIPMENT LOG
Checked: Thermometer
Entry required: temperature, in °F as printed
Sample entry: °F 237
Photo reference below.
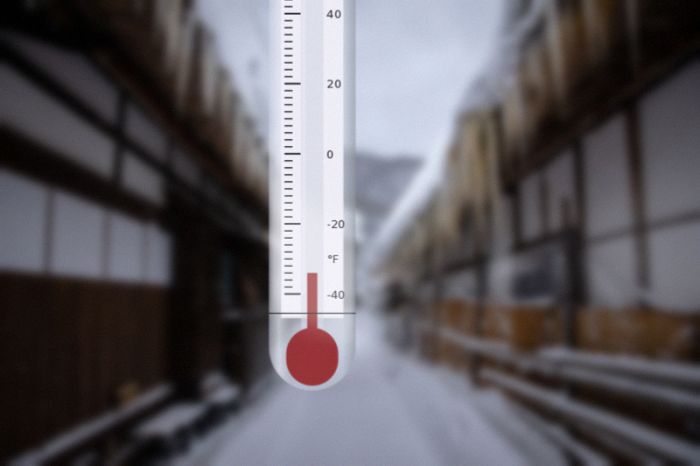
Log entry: °F -34
